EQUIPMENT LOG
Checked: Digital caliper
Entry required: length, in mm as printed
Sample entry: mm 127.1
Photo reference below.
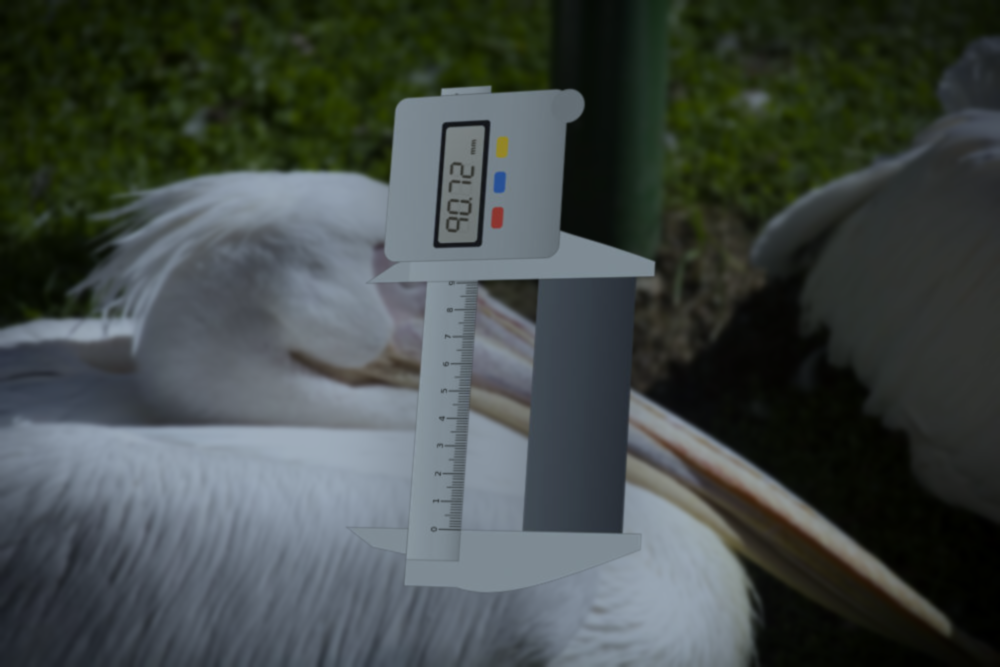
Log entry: mm 90.72
